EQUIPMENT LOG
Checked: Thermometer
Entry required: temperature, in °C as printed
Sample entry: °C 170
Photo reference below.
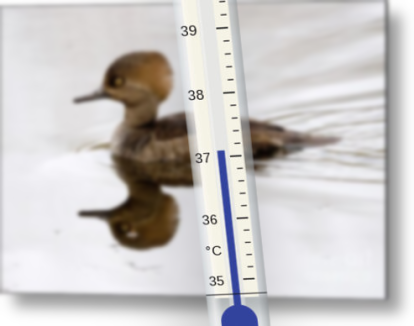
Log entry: °C 37.1
